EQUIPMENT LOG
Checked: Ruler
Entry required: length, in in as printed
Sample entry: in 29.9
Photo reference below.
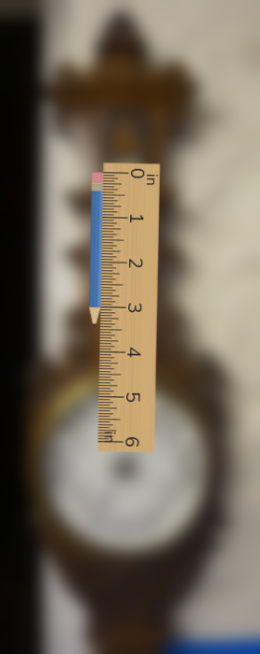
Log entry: in 3.5
